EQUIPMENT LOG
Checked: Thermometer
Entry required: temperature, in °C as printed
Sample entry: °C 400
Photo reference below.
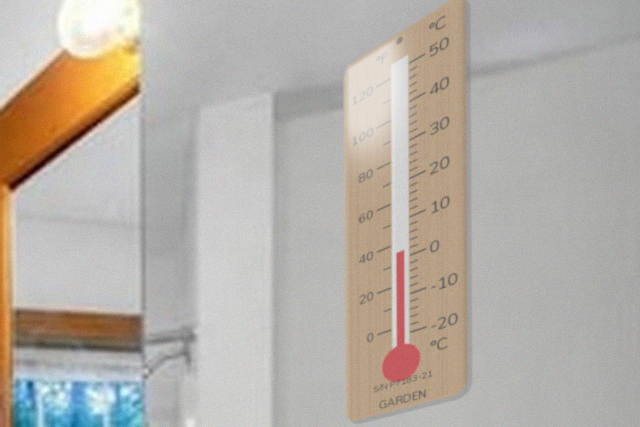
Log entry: °C 2
